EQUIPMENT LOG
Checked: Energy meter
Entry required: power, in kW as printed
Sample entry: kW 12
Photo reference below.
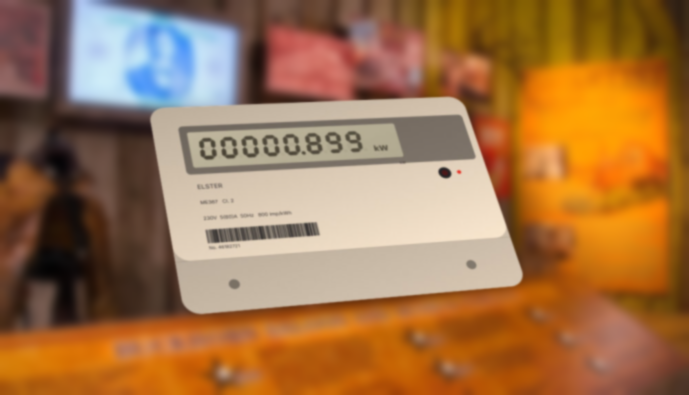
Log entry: kW 0.899
